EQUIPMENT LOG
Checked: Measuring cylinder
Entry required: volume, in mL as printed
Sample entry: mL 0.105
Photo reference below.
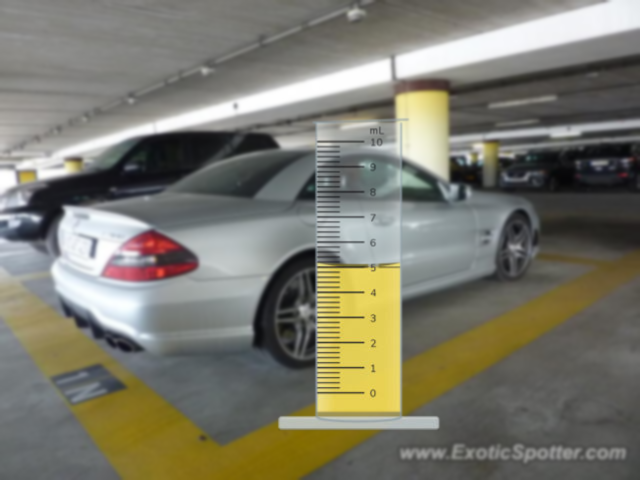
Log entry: mL 5
